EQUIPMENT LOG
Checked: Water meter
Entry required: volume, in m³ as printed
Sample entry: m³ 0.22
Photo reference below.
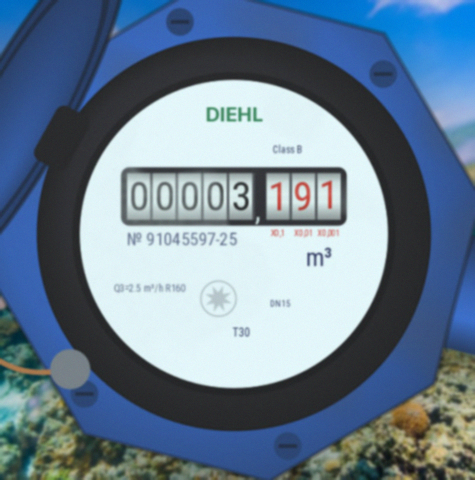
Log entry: m³ 3.191
